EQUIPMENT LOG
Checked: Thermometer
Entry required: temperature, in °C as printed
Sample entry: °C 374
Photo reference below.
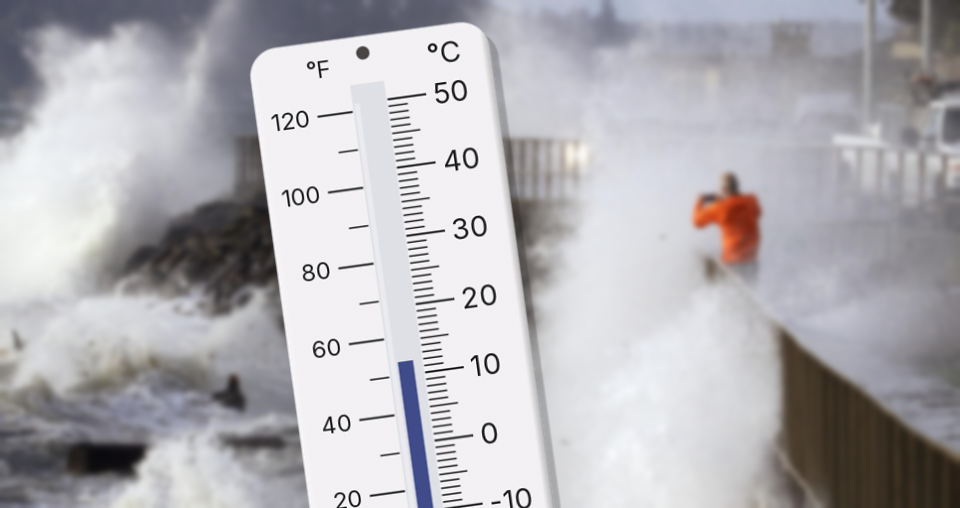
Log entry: °C 12
